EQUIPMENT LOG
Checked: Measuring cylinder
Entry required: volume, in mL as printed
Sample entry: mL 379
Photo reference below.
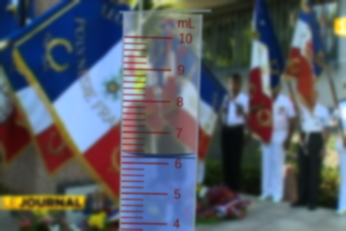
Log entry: mL 6.2
